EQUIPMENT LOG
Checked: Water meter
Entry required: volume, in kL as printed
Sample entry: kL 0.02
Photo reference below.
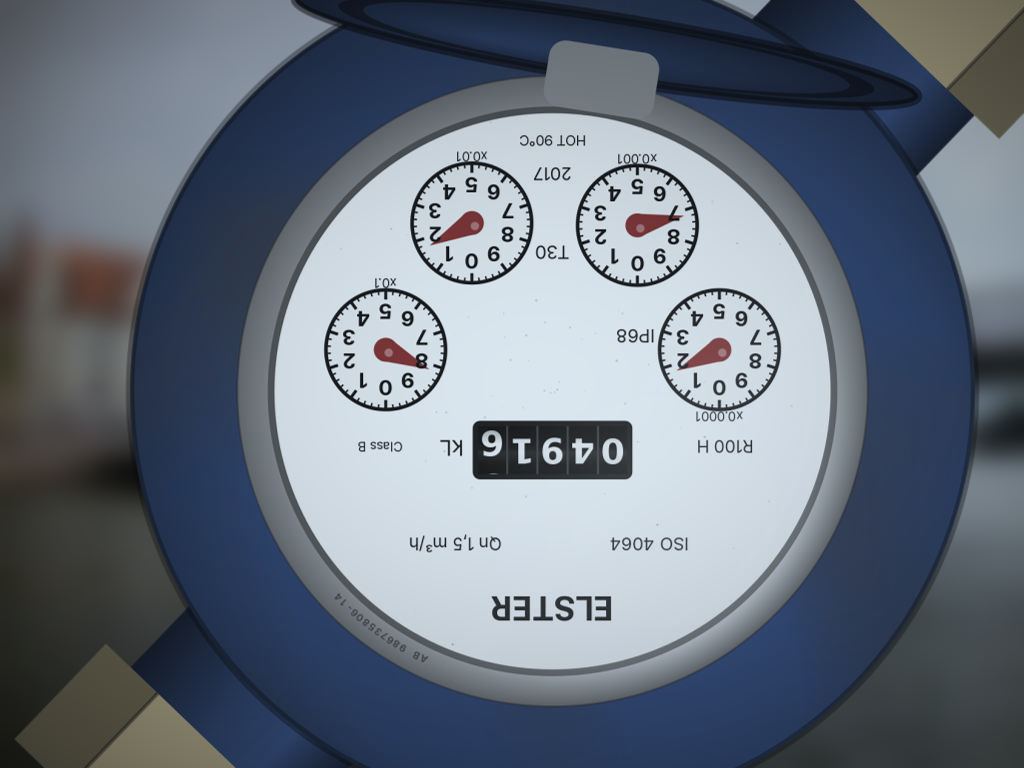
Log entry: kL 4915.8171
